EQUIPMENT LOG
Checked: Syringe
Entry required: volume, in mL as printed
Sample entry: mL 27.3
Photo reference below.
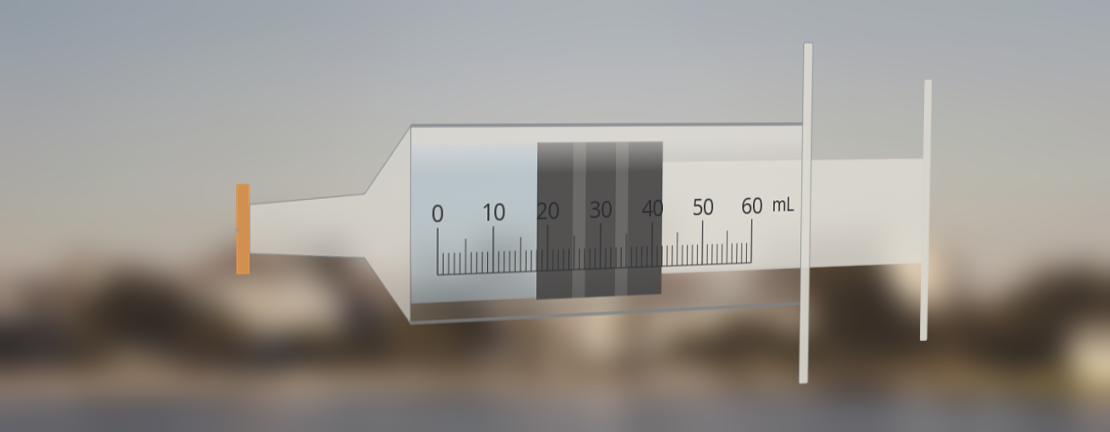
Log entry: mL 18
